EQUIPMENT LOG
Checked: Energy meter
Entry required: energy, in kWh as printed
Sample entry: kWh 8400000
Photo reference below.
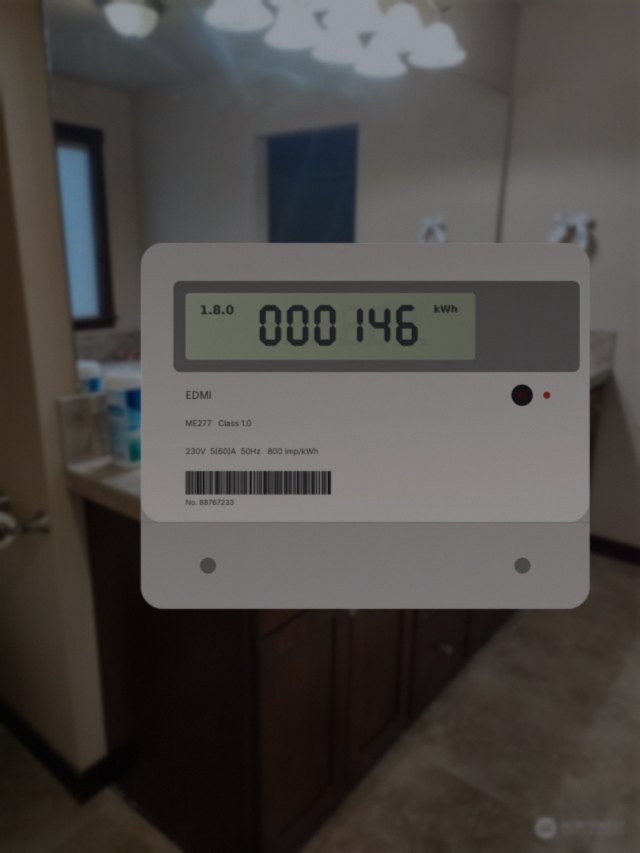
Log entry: kWh 146
